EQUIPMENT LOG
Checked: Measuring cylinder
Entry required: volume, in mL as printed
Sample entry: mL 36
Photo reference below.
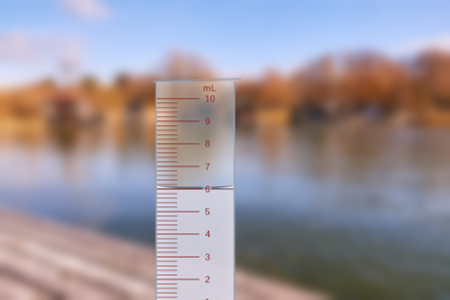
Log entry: mL 6
